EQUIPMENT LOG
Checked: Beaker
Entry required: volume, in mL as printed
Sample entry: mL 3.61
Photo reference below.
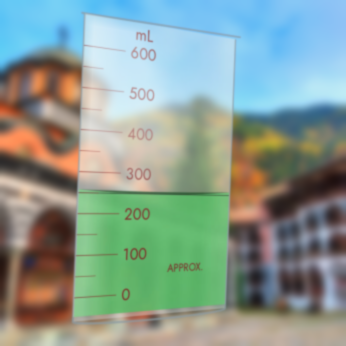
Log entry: mL 250
